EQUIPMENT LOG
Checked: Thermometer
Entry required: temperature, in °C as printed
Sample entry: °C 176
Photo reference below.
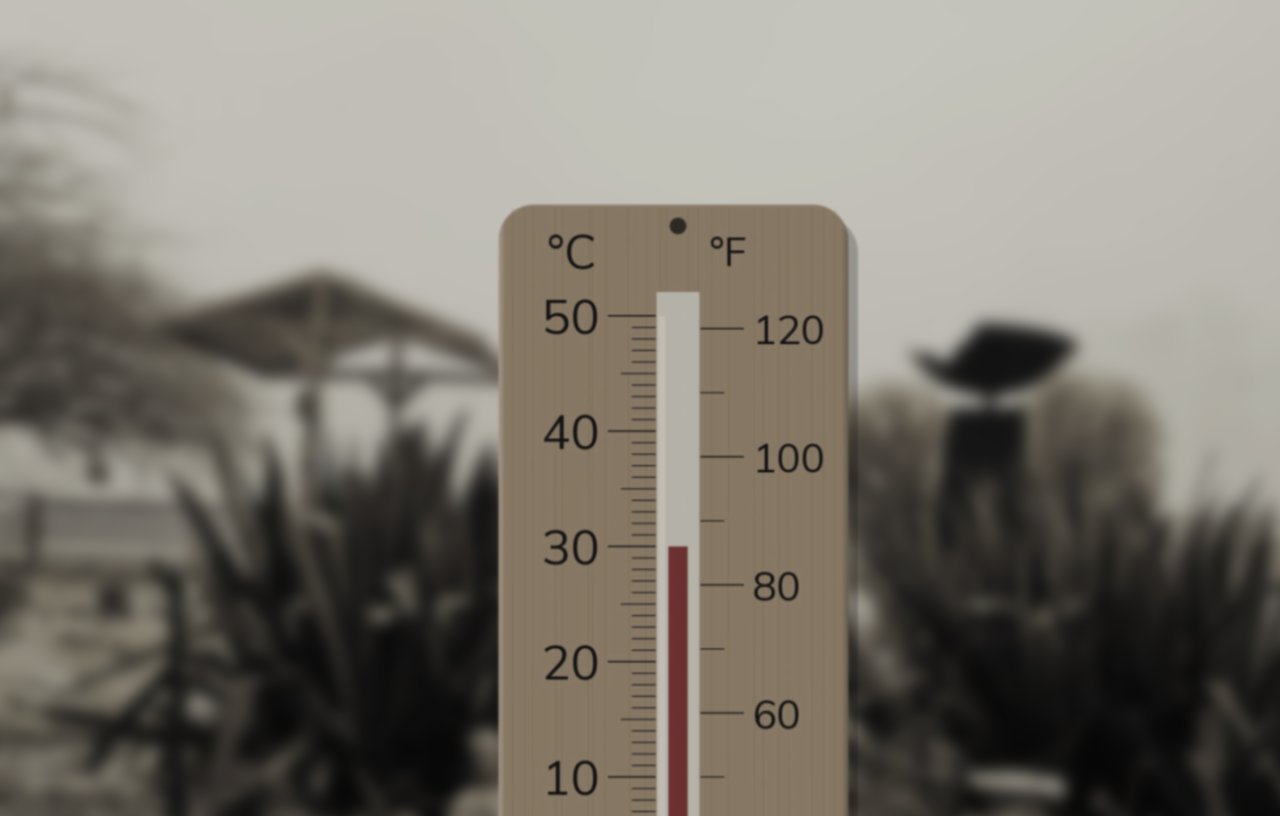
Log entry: °C 30
